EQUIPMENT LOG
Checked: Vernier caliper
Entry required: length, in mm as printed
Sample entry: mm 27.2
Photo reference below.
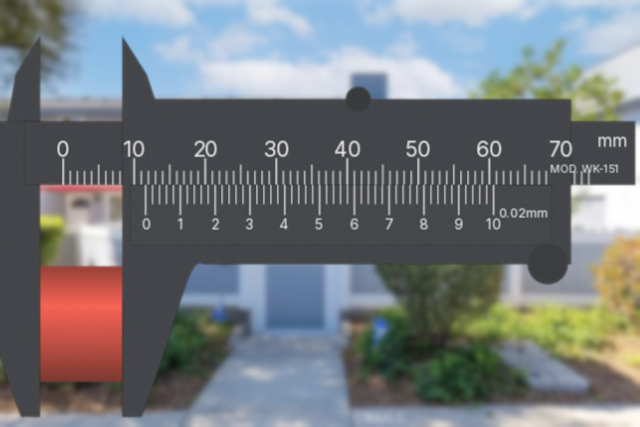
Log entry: mm 11.6
